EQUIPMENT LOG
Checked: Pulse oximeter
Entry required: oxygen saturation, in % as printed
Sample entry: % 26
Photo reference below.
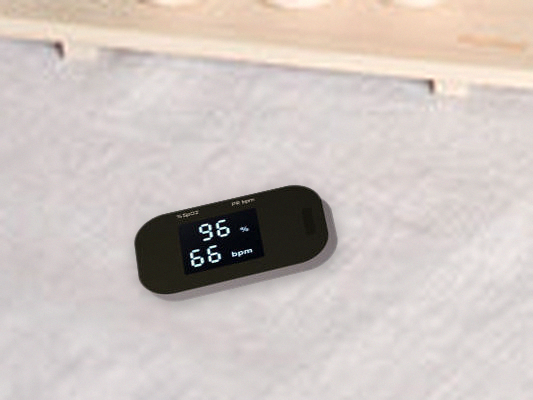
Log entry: % 96
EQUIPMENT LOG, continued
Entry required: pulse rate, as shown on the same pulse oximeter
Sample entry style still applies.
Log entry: bpm 66
